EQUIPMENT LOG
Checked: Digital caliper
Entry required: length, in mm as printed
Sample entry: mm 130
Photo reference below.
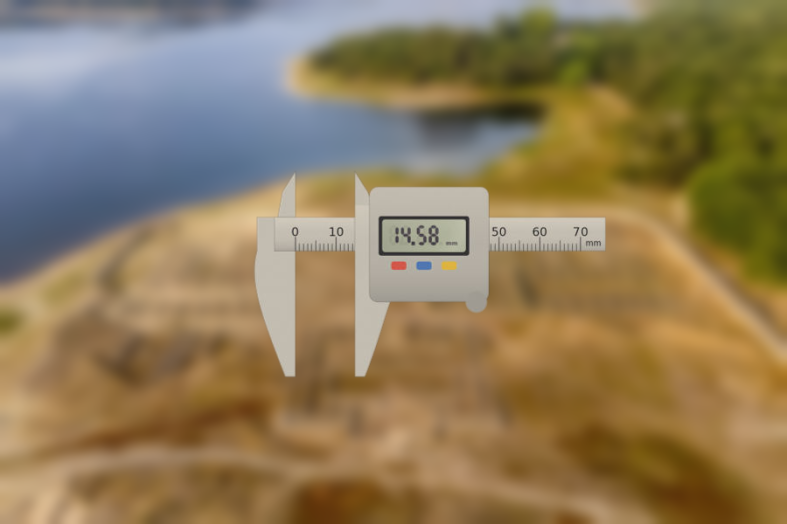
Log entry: mm 14.58
